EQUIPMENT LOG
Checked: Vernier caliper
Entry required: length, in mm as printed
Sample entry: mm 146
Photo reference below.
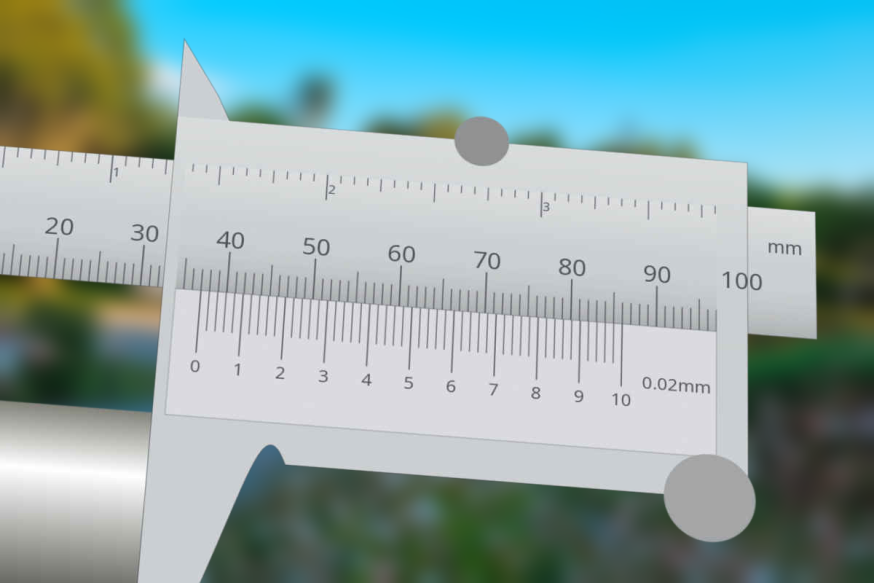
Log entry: mm 37.0
